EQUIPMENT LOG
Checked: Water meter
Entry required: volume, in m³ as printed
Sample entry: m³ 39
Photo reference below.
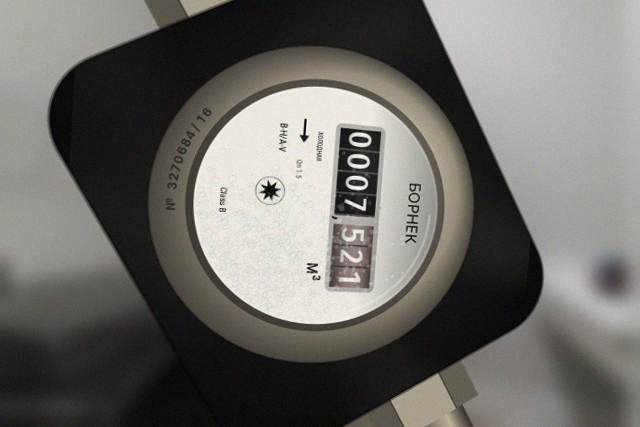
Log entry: m³ 7.521
